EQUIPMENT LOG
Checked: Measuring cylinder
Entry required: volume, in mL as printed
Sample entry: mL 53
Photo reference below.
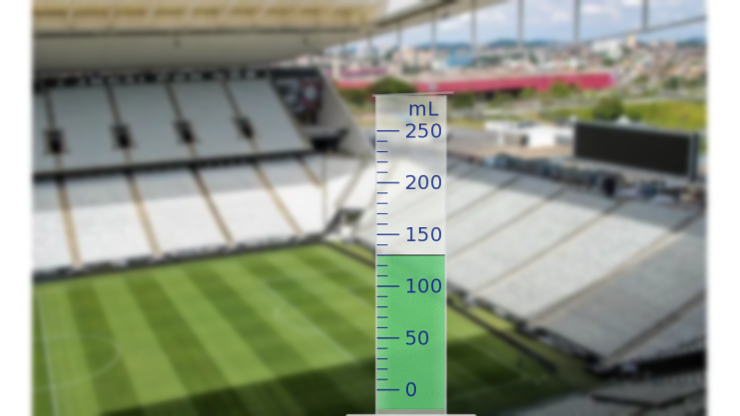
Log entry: mL 130
